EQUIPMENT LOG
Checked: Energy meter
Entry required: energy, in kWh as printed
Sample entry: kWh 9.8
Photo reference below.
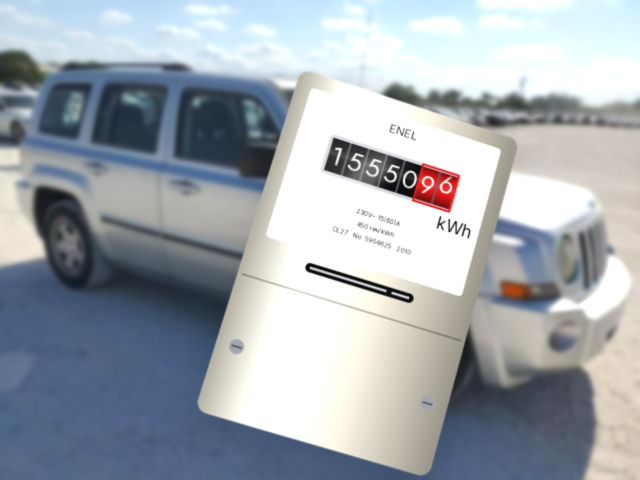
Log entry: kWh 15550.96
